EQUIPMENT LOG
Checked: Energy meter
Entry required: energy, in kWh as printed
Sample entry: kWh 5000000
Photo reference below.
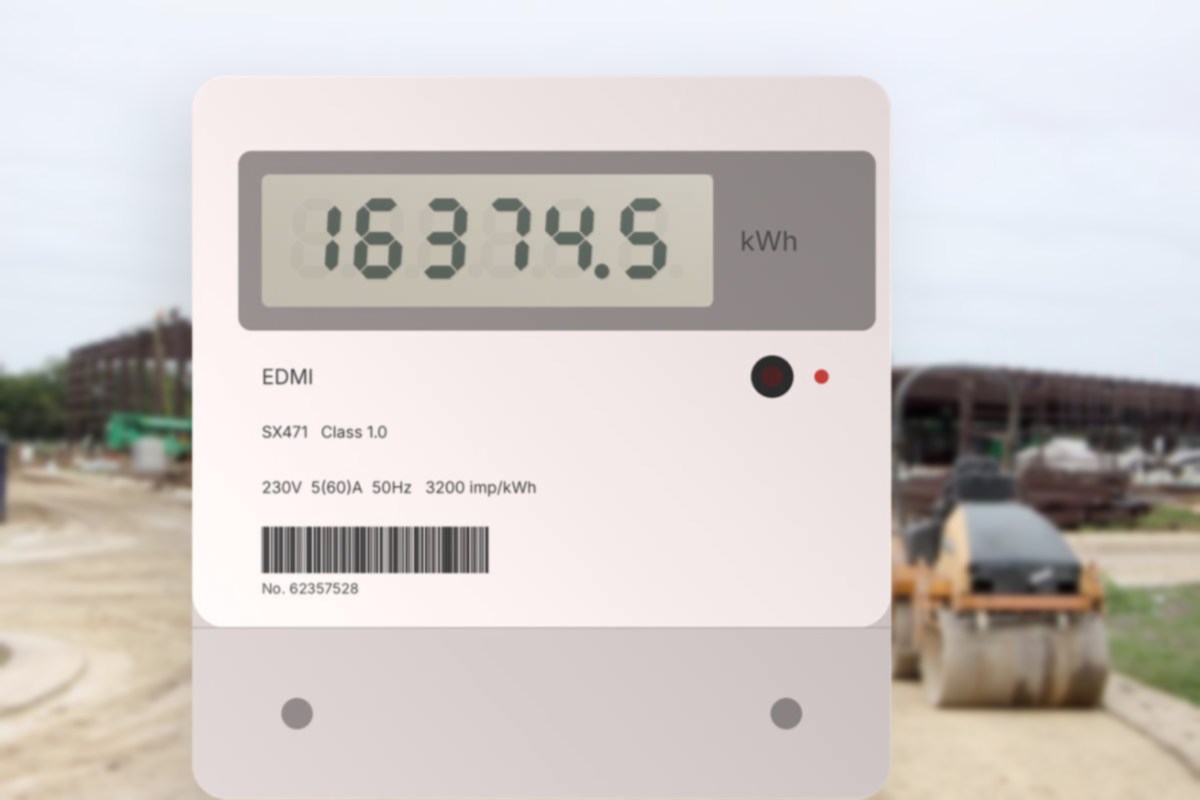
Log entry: kWh 16374.5
